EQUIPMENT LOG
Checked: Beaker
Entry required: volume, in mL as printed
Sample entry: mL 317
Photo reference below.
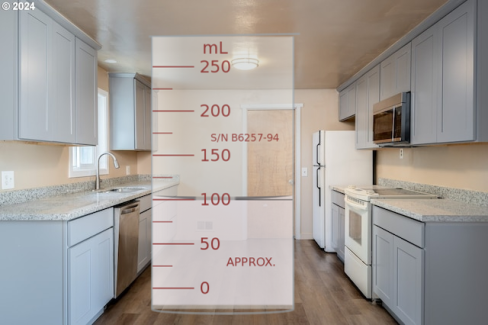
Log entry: mL 100
